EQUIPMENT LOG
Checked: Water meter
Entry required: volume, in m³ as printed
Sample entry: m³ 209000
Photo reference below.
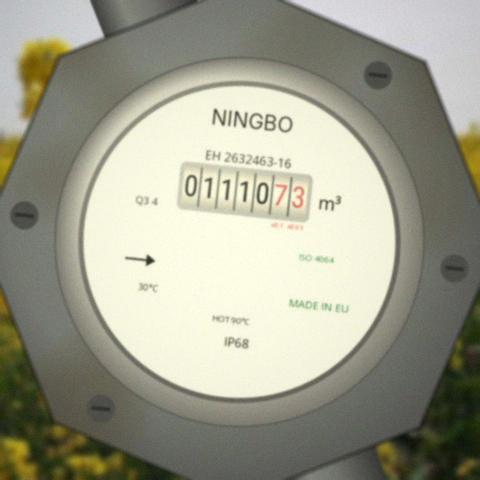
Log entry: m³ 1110.73
